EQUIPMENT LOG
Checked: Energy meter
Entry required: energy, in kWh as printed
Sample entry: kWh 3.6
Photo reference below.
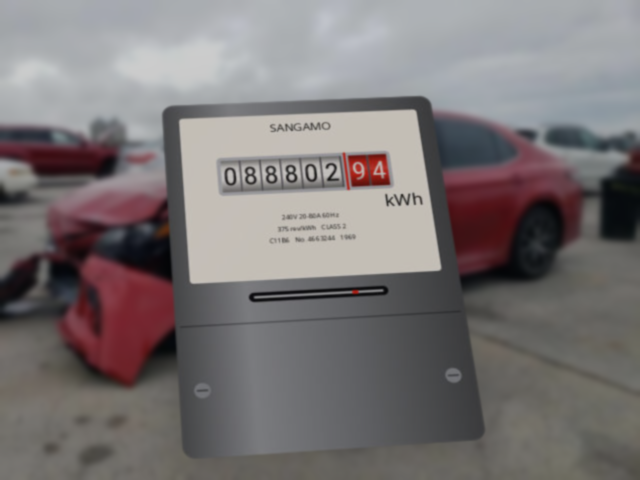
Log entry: kWh 88802.94
